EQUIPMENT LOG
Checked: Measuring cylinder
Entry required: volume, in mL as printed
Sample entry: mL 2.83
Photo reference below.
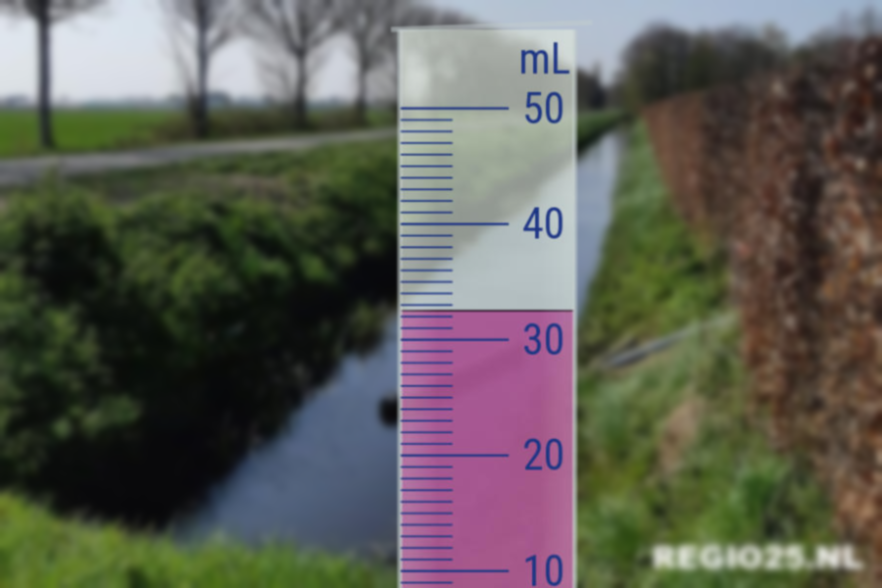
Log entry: mL 32.5
